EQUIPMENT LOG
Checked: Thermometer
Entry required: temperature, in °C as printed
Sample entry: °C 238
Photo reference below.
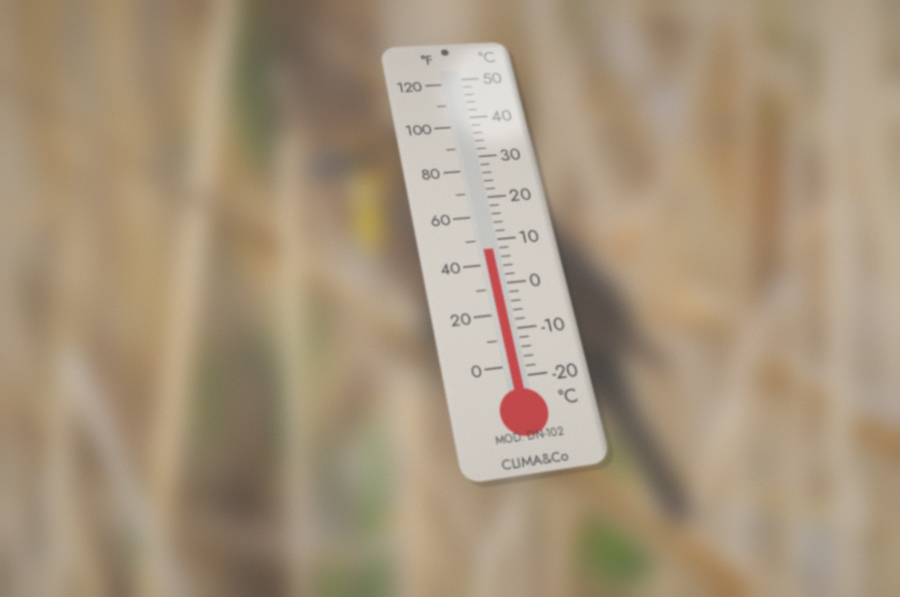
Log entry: °C 8
